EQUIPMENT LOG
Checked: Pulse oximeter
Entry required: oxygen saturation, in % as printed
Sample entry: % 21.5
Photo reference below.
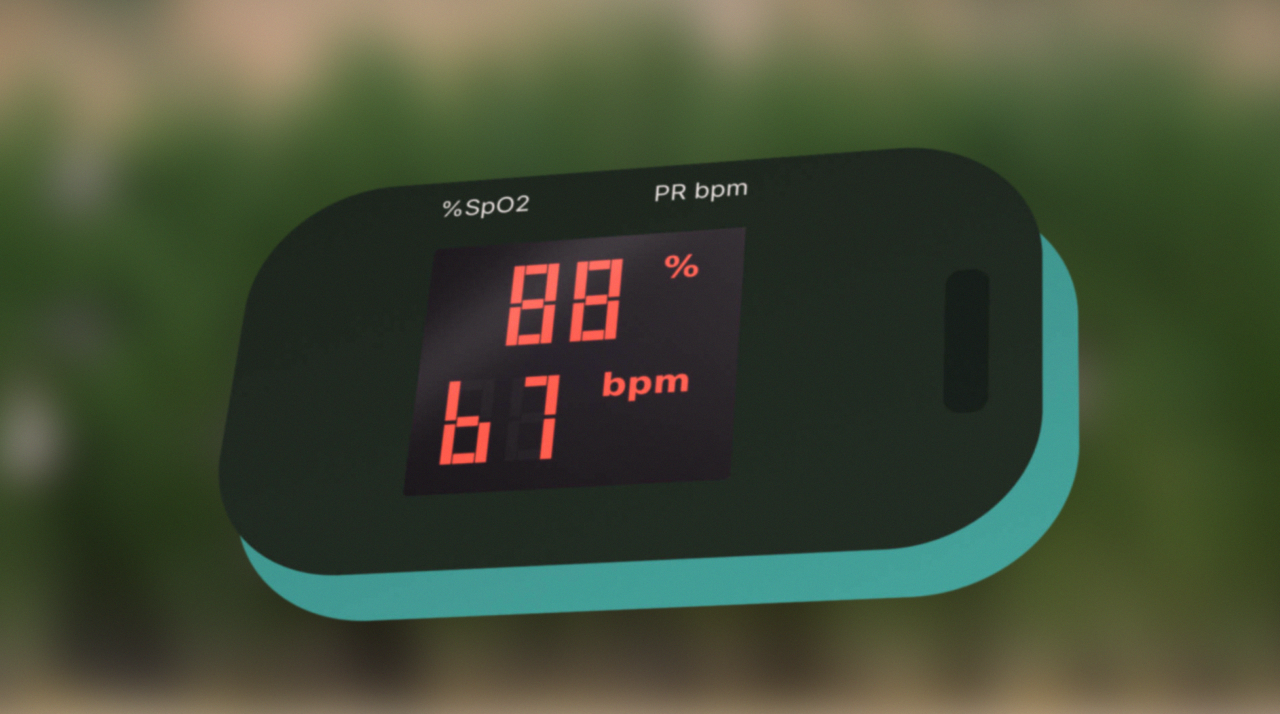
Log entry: % 88
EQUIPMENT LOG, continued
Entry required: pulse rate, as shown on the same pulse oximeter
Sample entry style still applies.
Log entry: bpm 67
